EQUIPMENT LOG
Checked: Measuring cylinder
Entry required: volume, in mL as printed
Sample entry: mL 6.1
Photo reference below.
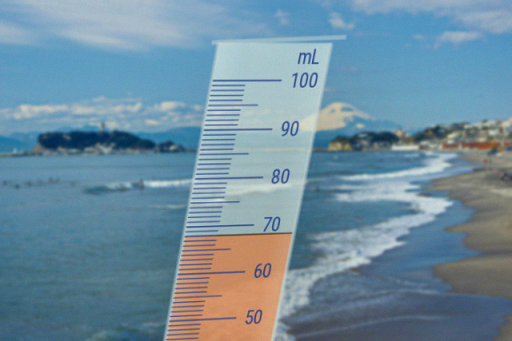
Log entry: mL 68
